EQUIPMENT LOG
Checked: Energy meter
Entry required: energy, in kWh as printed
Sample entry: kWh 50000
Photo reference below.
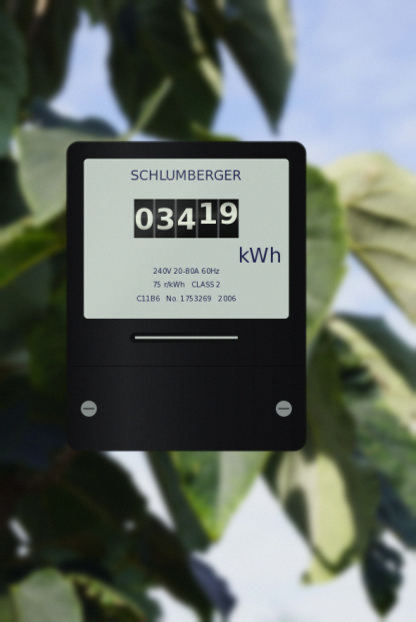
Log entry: kWh 3419
